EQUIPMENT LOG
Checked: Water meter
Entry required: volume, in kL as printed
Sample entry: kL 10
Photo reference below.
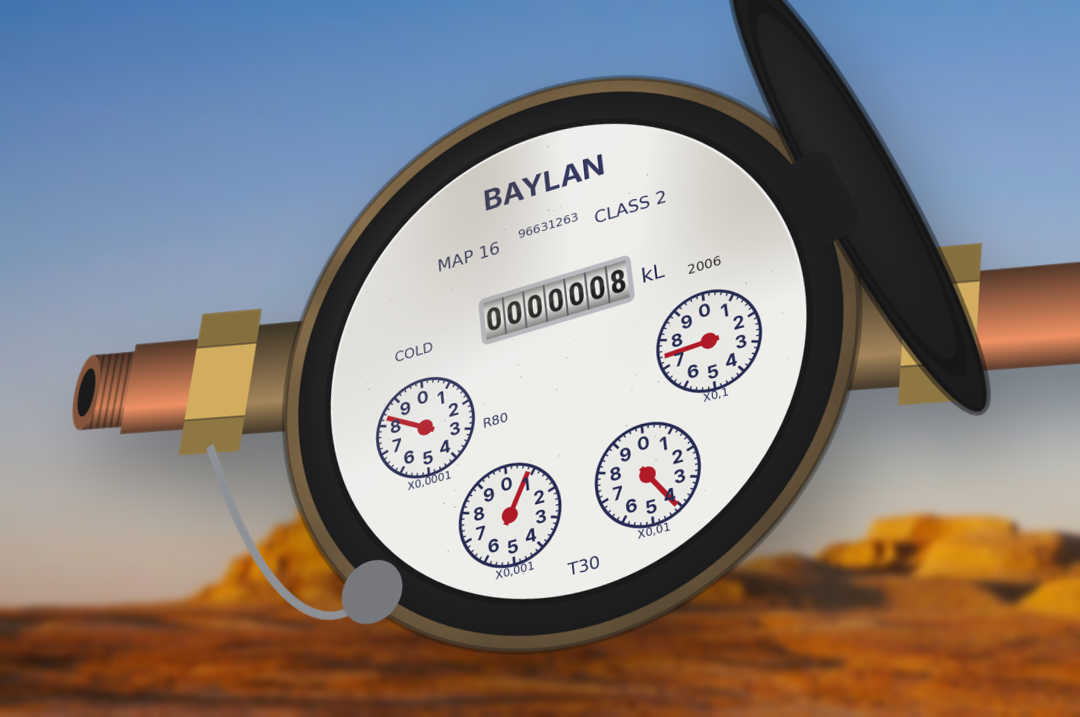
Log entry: kL 8.7408
